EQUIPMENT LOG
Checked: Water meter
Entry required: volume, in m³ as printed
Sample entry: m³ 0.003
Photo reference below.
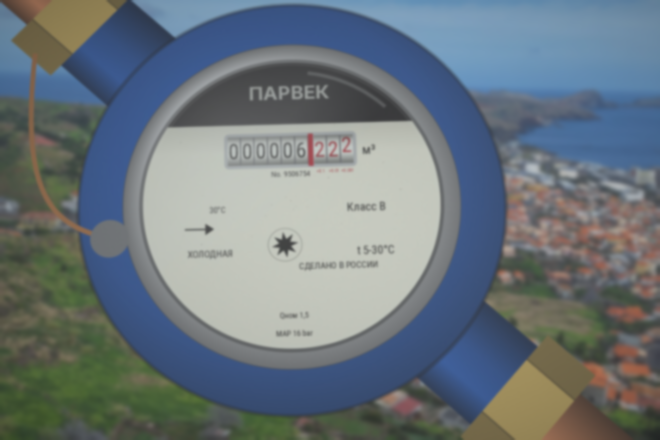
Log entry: m³ 6.222
